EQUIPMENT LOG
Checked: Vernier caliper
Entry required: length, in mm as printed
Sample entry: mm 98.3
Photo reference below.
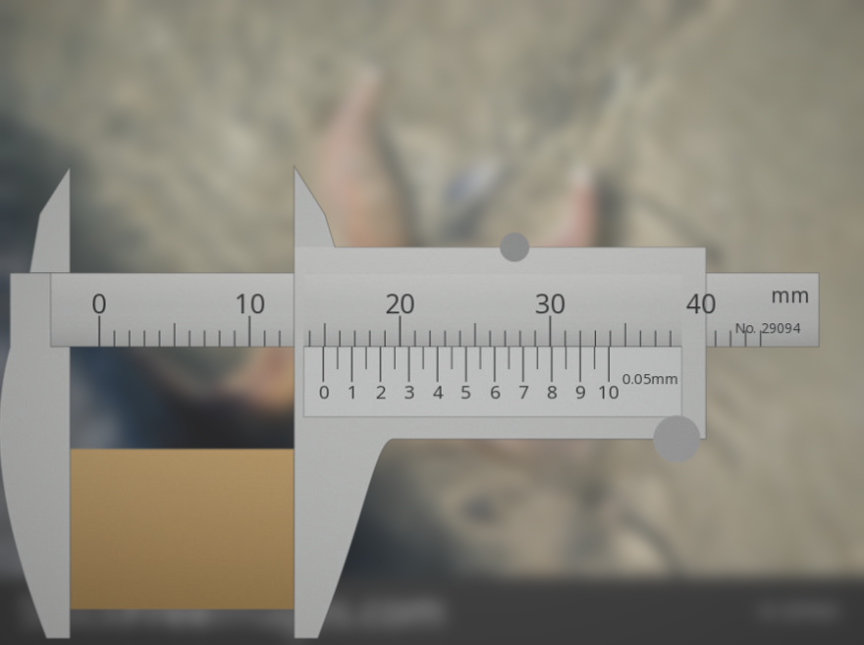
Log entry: mm 14.9
